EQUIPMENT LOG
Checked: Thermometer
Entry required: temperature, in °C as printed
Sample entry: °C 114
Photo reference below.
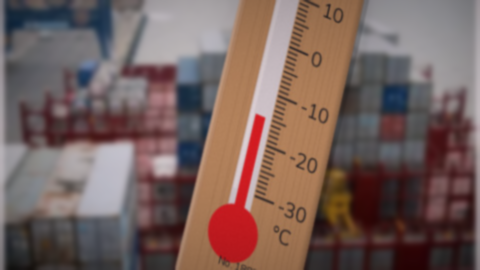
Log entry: °C -15
